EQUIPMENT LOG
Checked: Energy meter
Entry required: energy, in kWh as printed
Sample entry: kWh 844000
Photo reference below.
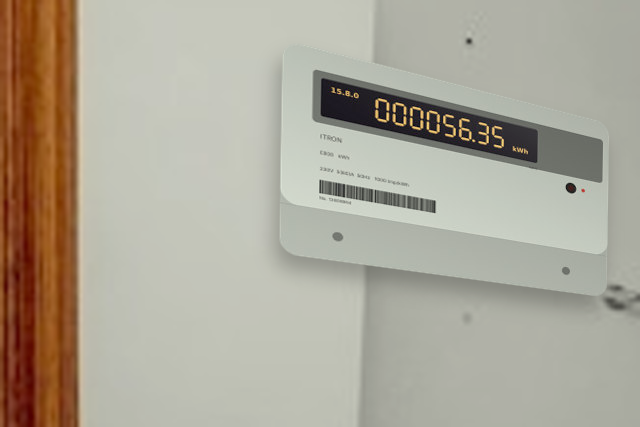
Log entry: kWh 56.35
